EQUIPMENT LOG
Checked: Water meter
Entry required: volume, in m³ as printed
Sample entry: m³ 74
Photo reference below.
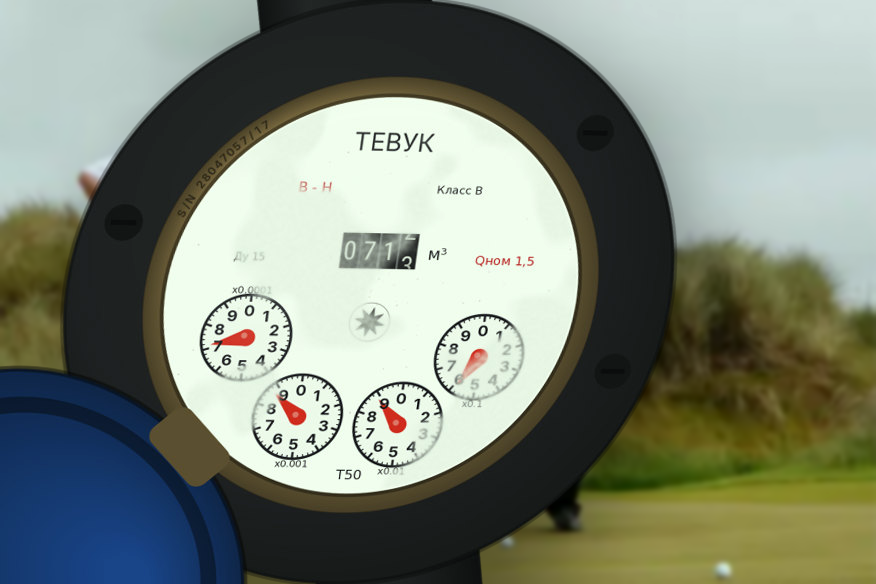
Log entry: m³ 712.5887
